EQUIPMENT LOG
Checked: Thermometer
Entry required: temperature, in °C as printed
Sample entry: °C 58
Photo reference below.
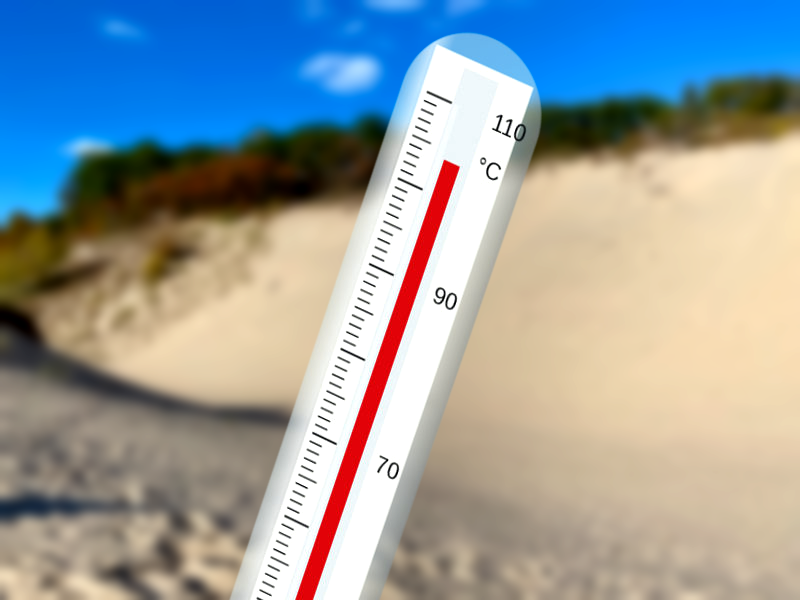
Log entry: °C 104
